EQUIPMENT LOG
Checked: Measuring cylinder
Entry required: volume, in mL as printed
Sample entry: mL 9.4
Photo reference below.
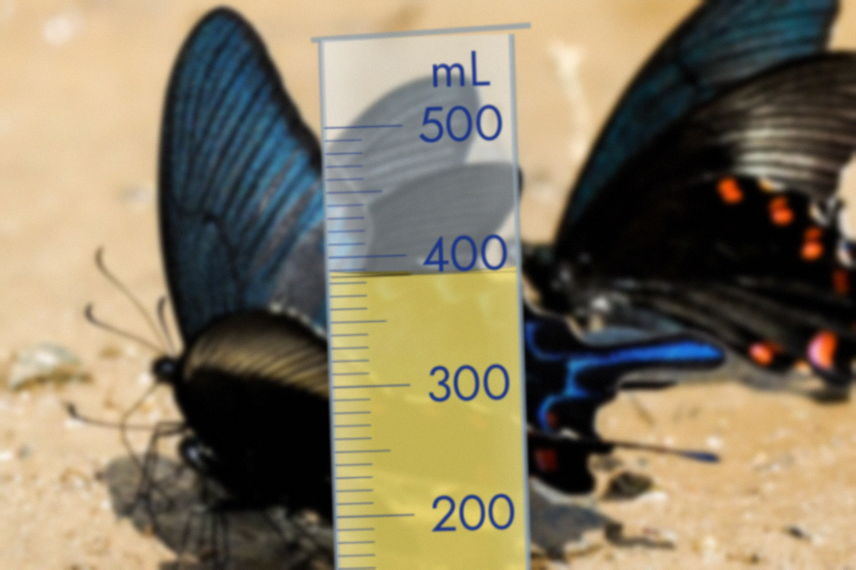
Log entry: mL 385
